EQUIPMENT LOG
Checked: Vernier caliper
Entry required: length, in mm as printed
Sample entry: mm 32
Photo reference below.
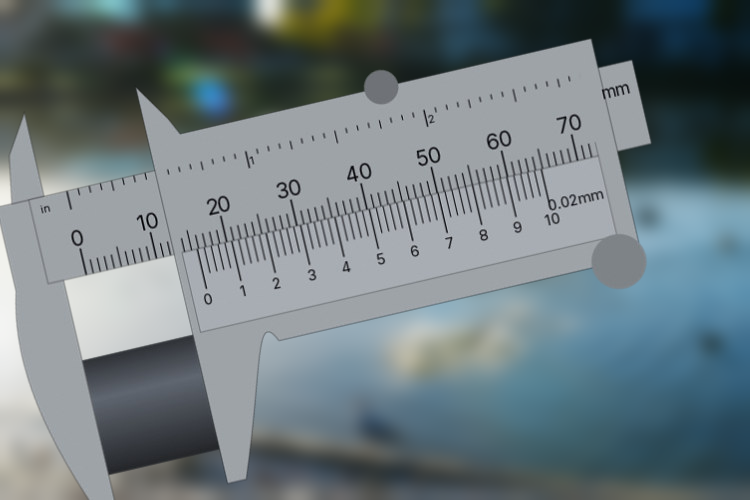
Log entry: mm 15.8
